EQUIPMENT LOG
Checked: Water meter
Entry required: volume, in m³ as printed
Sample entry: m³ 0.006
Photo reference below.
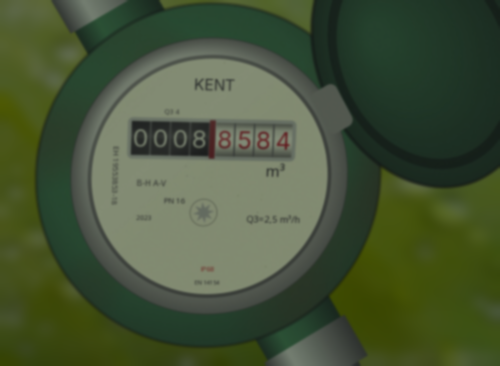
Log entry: m³ 8.8584
